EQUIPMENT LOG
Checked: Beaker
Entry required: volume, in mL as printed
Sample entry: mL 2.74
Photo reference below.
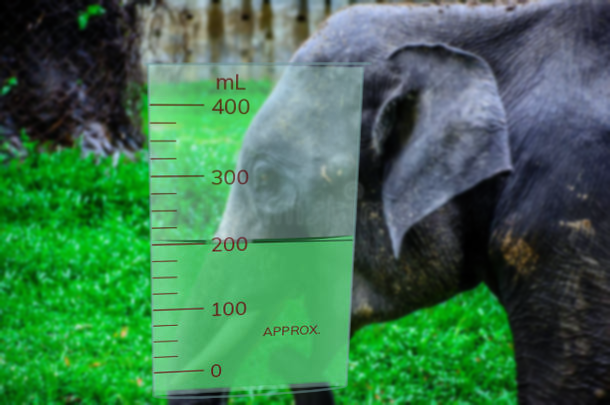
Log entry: mL 200
